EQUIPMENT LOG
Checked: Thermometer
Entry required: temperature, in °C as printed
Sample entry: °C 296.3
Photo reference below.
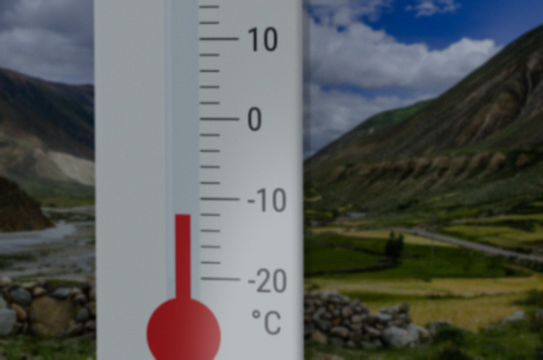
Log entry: °C -12
